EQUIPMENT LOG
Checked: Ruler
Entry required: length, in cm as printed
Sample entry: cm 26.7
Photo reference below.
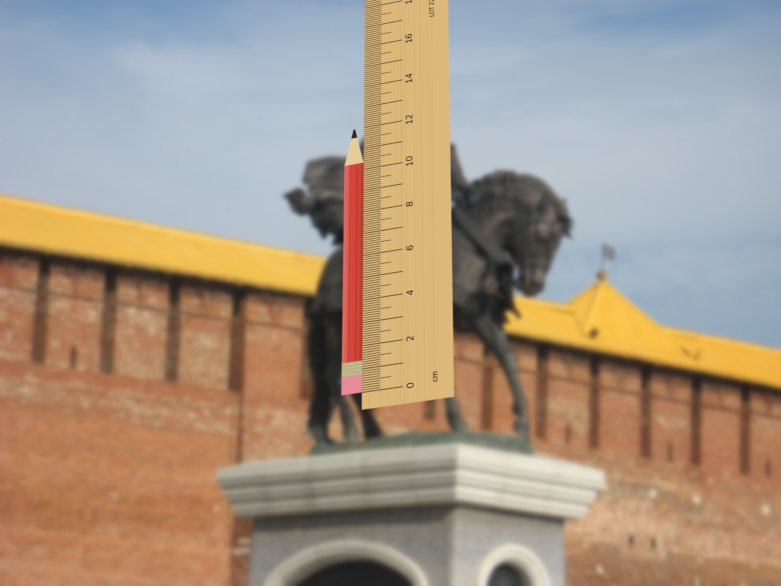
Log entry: cm 12
